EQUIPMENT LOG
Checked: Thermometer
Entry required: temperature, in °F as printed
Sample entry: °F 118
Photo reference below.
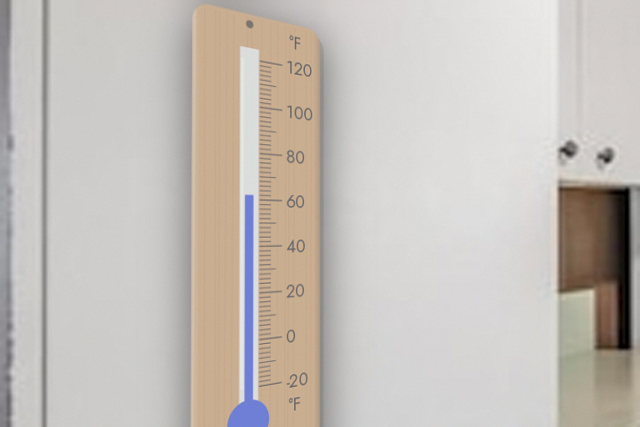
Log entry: °F 62
